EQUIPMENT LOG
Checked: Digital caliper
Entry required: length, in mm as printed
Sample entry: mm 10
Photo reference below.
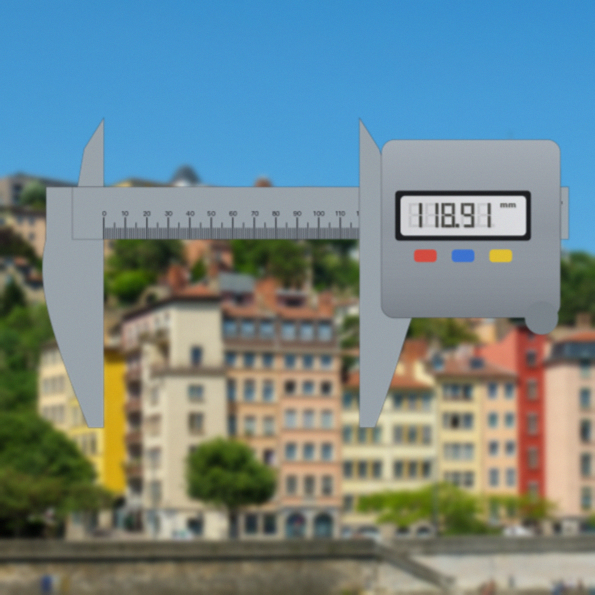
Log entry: mm 118.91
